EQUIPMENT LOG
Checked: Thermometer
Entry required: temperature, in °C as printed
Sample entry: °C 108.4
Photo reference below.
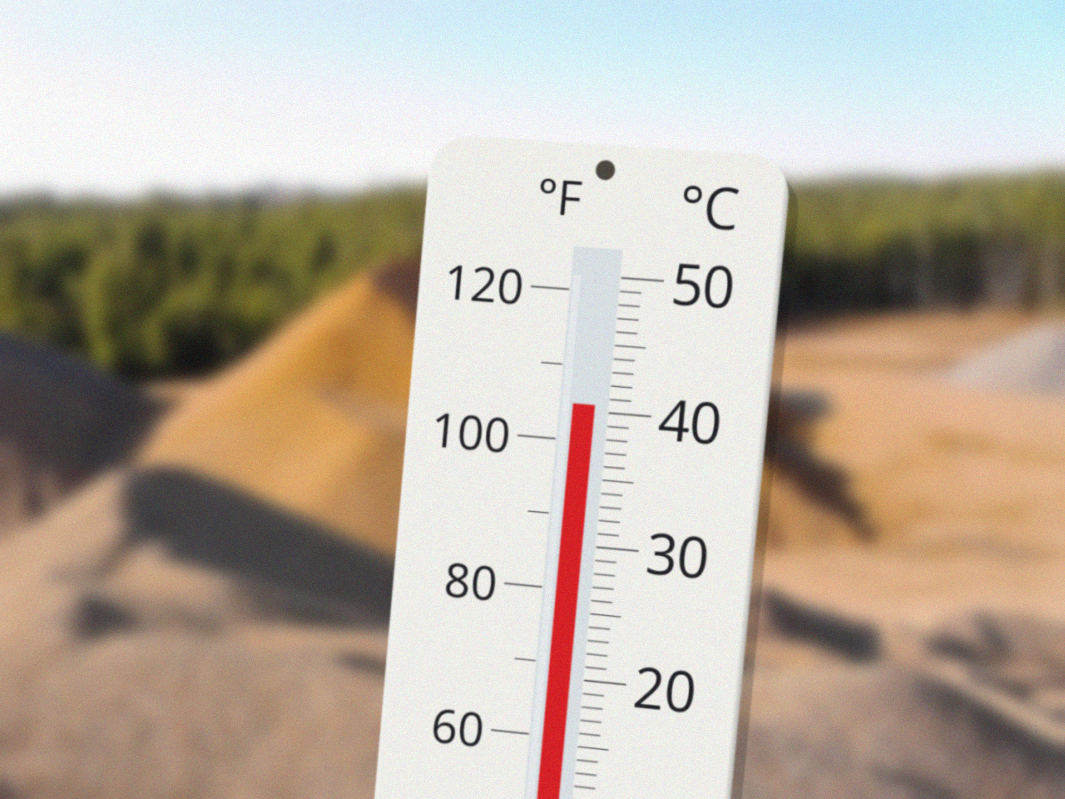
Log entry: °C 40.5
